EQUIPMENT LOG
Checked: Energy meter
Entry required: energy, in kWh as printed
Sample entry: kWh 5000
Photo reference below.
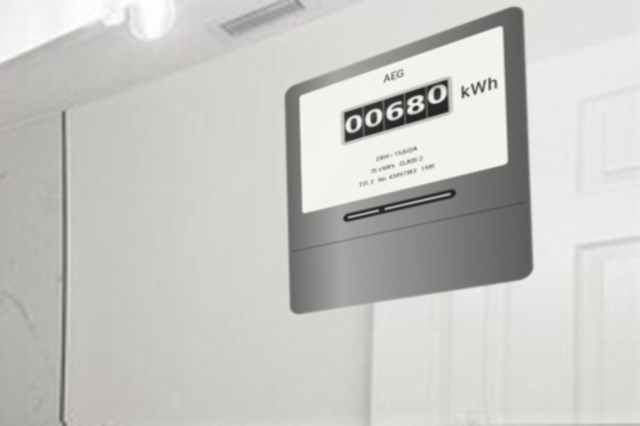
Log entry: kWh 680
